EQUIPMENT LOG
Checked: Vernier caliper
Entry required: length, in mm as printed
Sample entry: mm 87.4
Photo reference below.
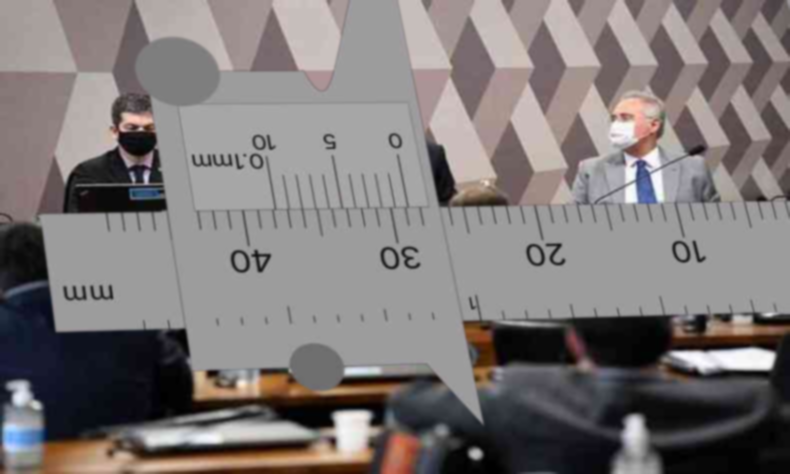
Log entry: mm 28.8
